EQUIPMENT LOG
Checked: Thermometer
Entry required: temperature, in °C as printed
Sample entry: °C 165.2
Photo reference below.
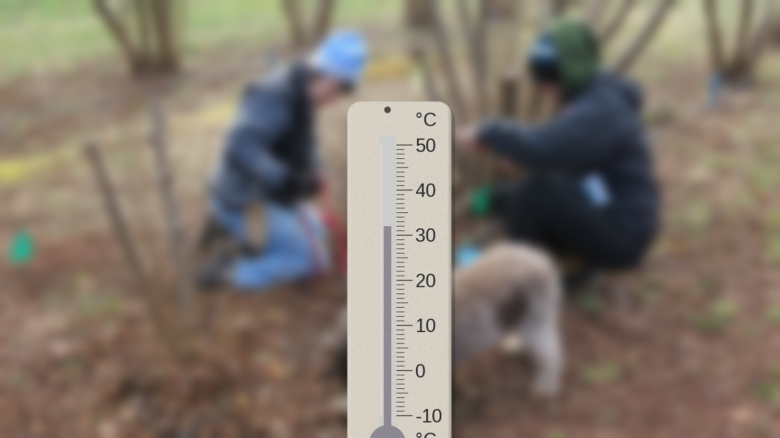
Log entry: °C 32
